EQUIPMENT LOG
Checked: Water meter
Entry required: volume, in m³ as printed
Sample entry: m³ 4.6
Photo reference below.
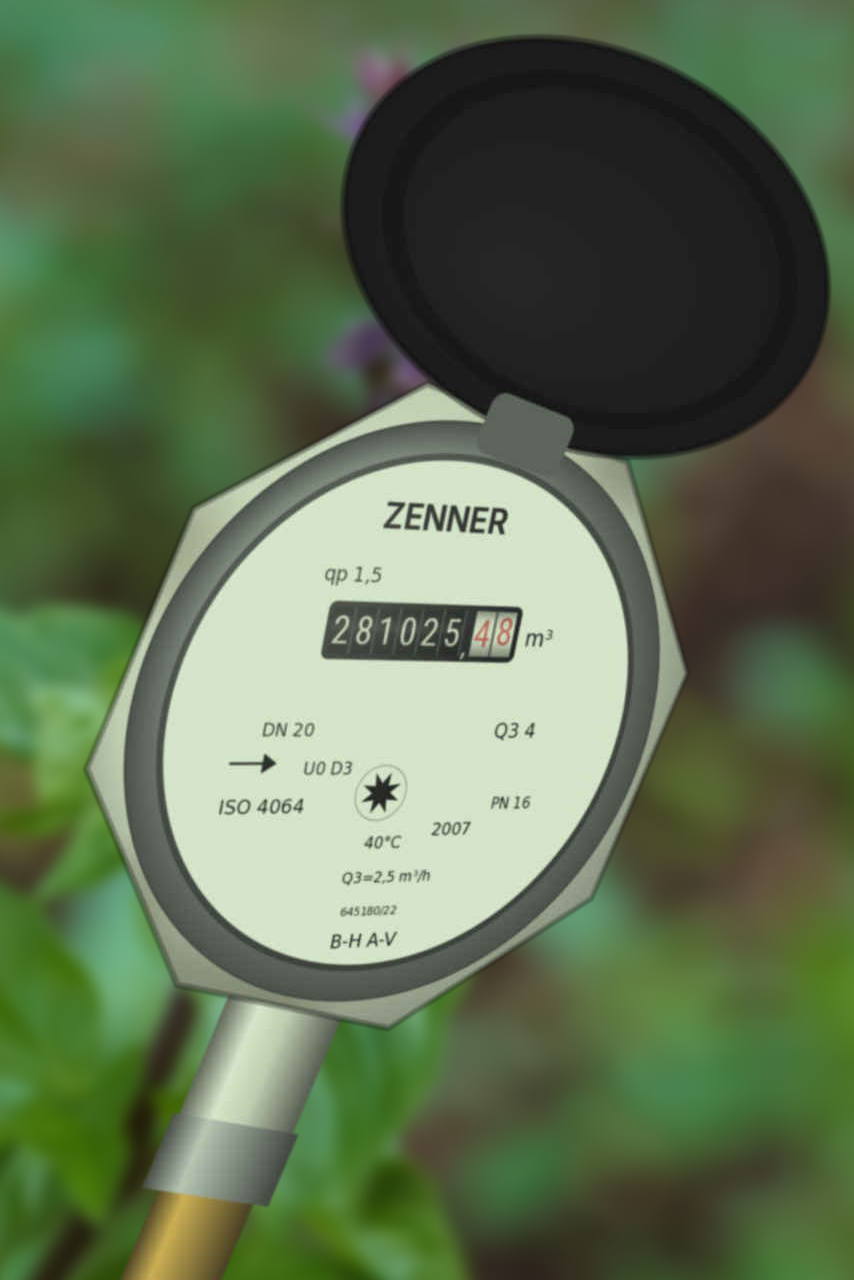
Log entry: m³ 281025.48
